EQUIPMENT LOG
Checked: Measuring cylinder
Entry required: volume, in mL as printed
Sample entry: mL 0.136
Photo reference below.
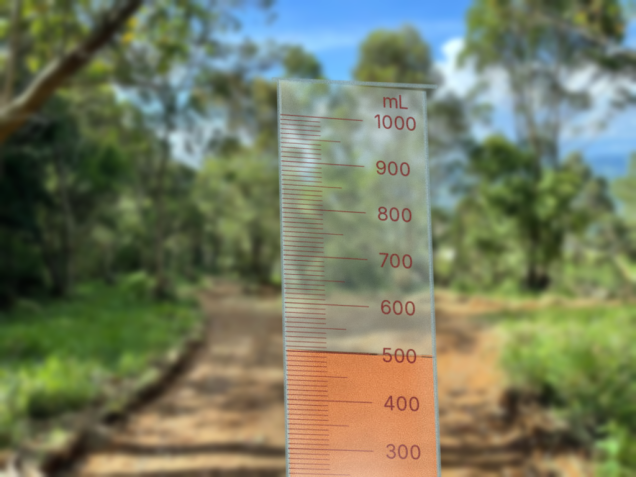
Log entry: mL 500
